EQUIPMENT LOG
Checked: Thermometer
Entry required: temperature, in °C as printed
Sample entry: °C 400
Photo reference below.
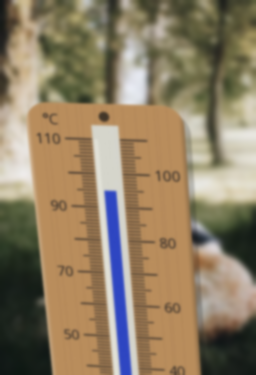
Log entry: °C 95
